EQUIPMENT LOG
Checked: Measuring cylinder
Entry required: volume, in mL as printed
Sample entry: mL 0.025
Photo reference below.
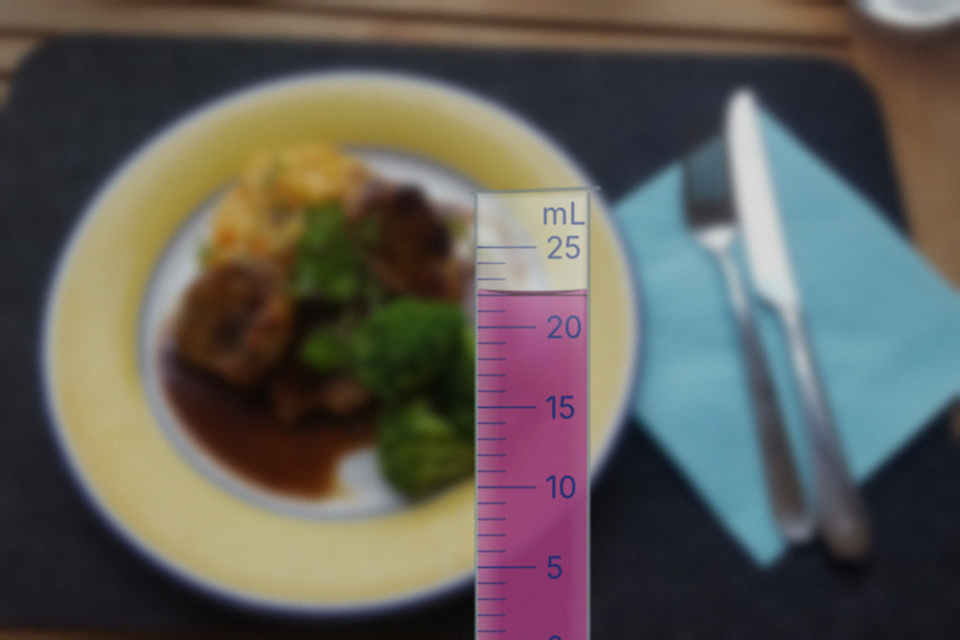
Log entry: mL 22
